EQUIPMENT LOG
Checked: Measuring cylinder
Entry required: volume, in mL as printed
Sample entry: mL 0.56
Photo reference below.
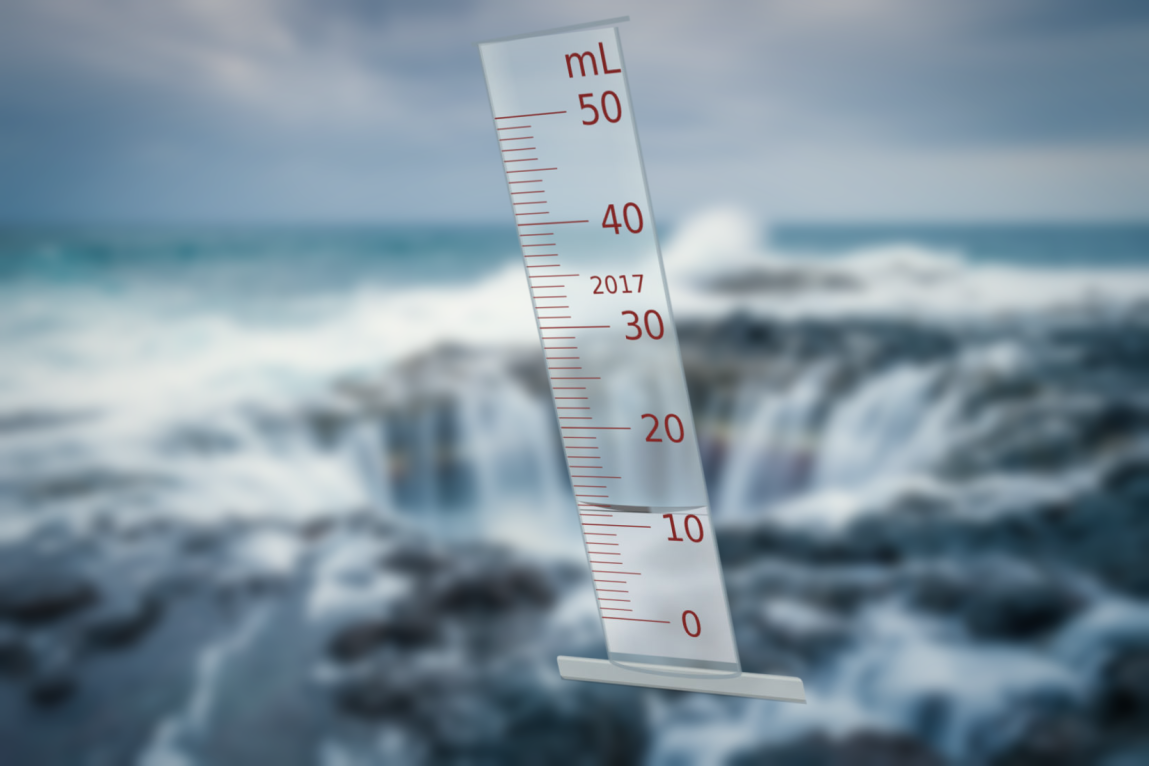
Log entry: mL 11.5
